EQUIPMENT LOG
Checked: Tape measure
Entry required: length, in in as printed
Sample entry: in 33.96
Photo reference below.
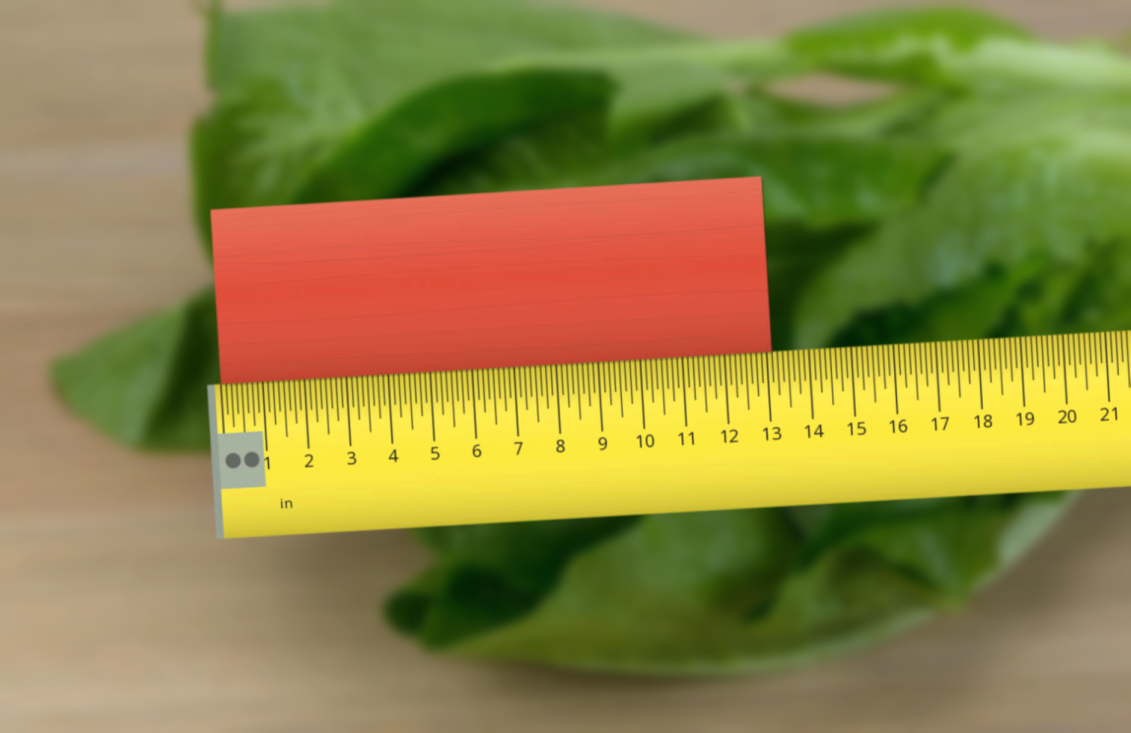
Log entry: in 13.125
